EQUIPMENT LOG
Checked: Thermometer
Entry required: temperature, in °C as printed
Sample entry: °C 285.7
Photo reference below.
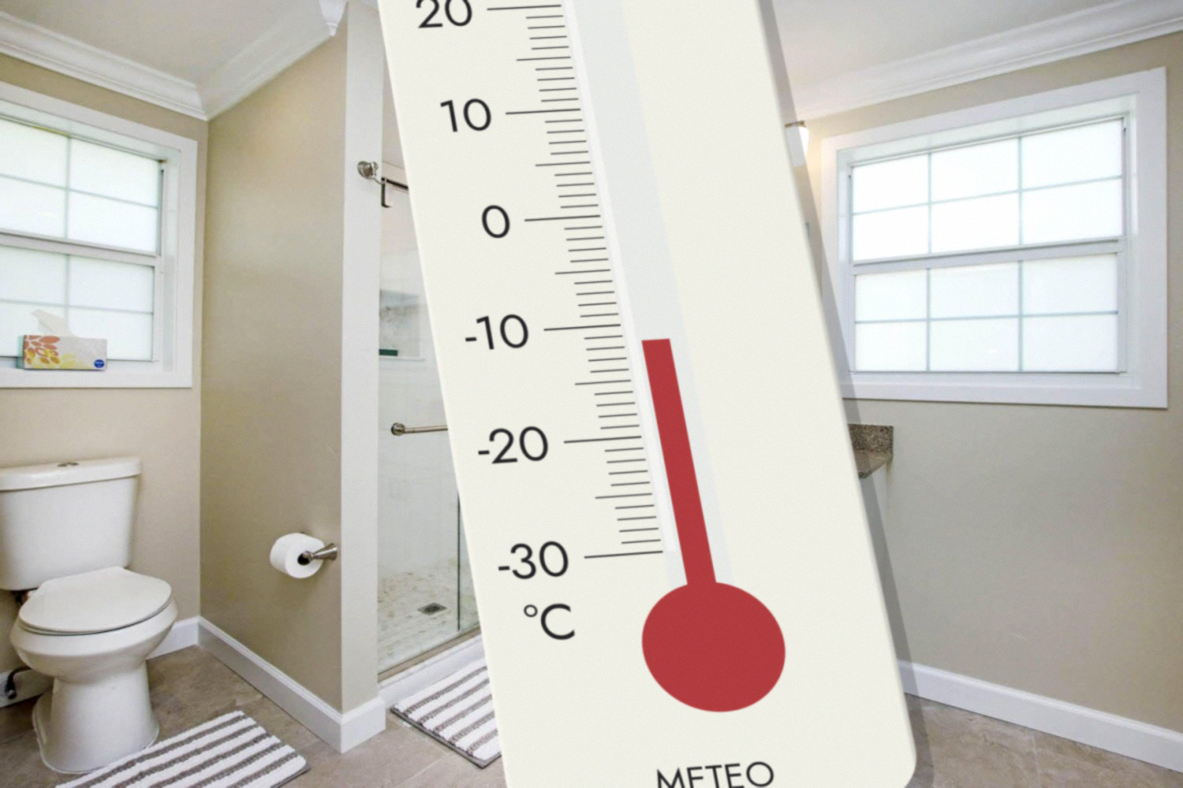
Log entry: °C -11.5
